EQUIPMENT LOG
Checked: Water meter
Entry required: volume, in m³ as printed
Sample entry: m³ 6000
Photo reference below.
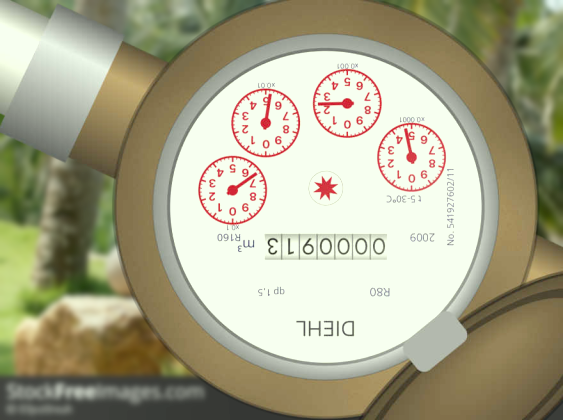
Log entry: m³ 913.6524
